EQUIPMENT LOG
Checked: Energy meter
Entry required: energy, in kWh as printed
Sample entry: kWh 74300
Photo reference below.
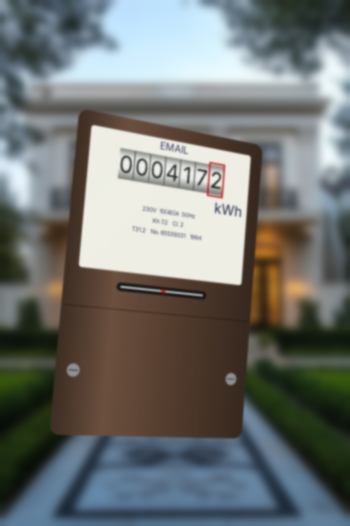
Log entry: kWh 417.2
